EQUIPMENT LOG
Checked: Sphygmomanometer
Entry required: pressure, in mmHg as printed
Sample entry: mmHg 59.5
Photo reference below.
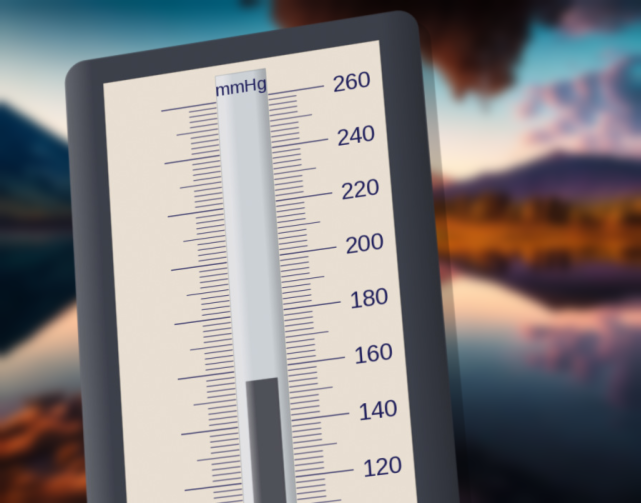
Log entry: mmHg 156
